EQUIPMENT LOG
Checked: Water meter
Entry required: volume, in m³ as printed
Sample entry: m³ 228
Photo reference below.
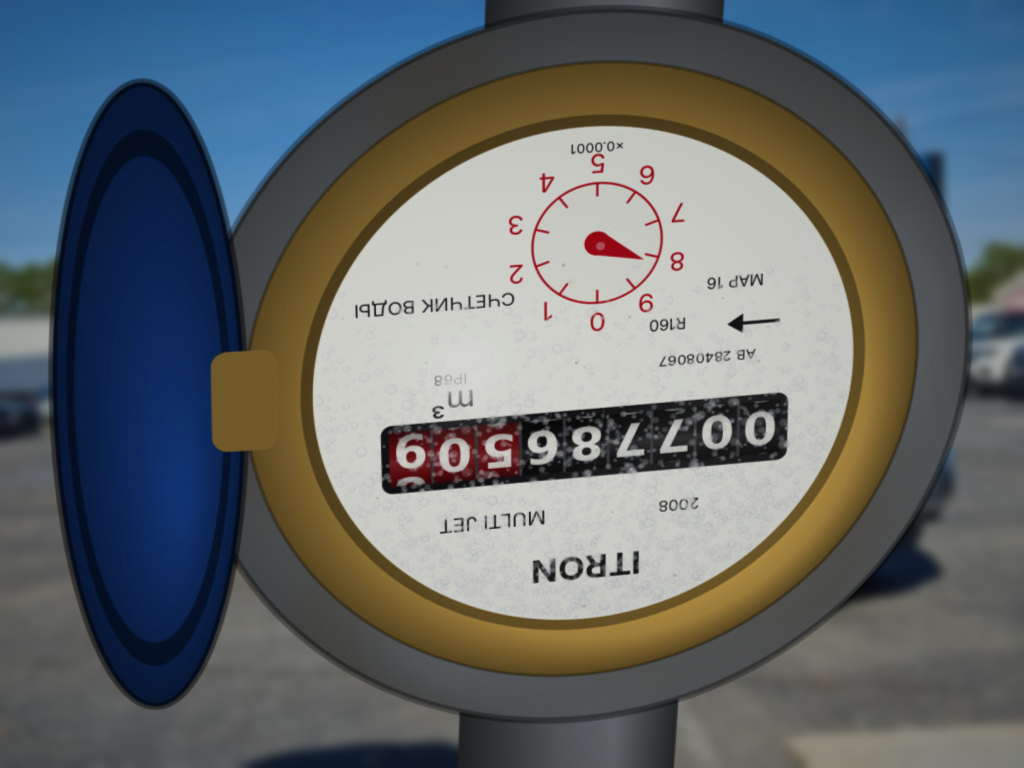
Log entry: m³ 7786.5088
